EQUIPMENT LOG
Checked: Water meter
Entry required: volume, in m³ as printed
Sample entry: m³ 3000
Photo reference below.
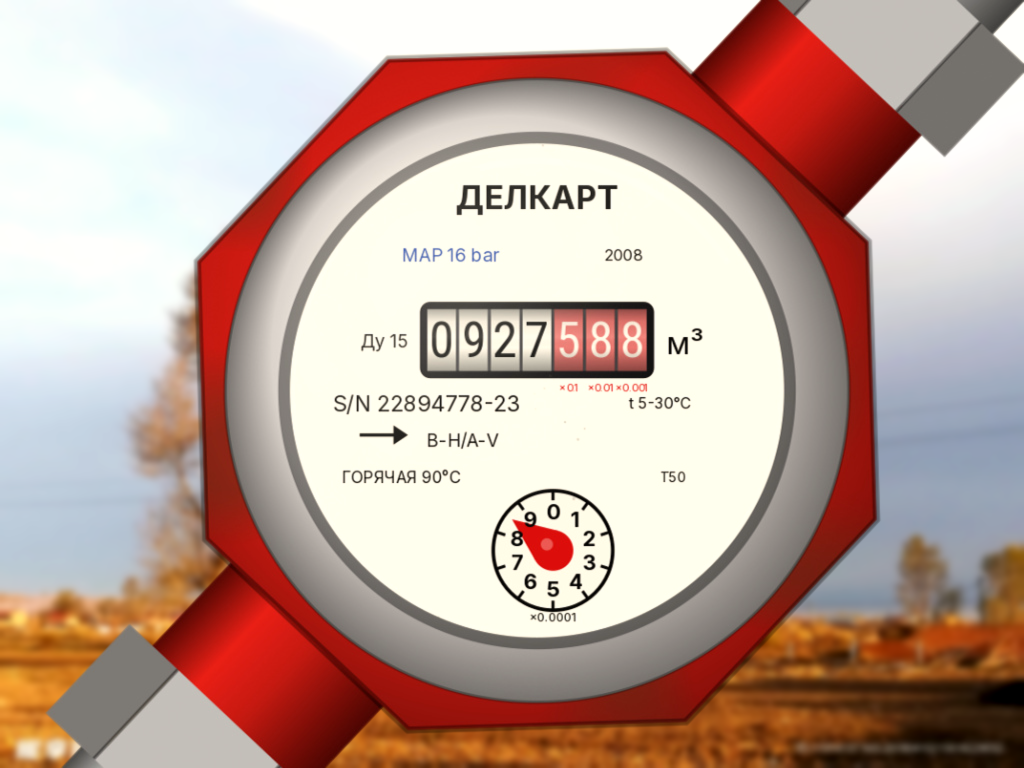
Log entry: m³ 927.5888
